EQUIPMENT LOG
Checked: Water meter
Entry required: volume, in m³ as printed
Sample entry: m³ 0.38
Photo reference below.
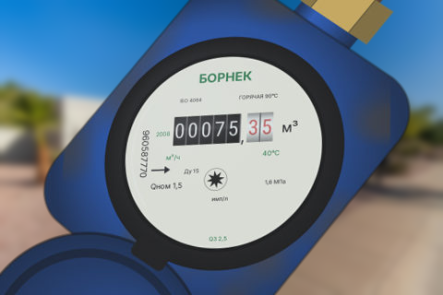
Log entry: m³ 75.35
